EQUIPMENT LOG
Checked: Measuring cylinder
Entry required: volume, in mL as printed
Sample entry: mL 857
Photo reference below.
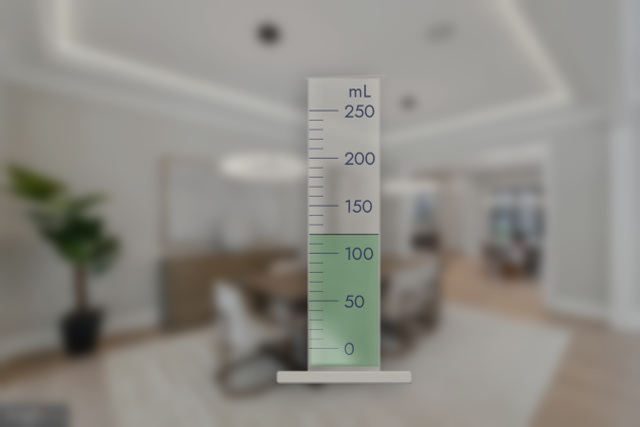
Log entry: mL 120
